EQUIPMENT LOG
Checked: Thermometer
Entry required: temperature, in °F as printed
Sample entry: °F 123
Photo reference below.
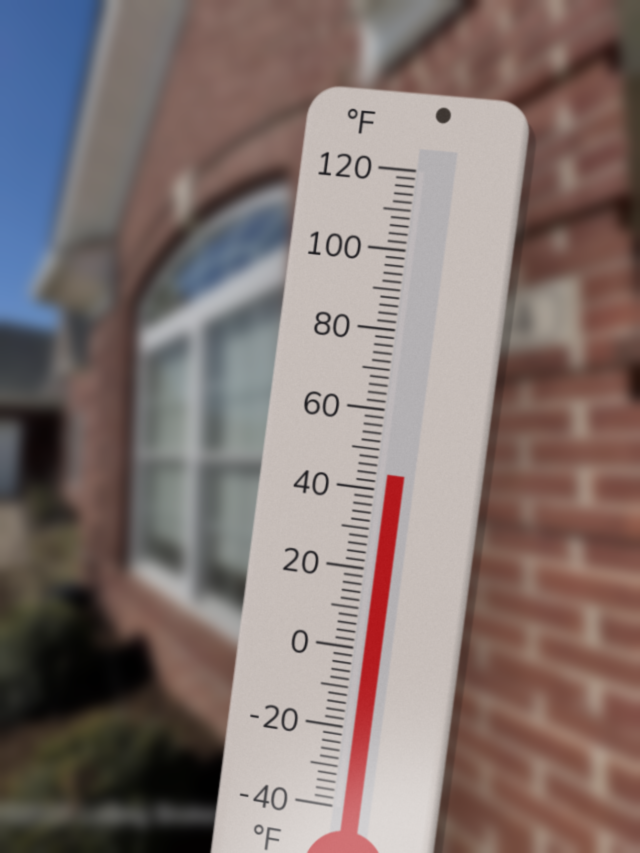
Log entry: °F 44
